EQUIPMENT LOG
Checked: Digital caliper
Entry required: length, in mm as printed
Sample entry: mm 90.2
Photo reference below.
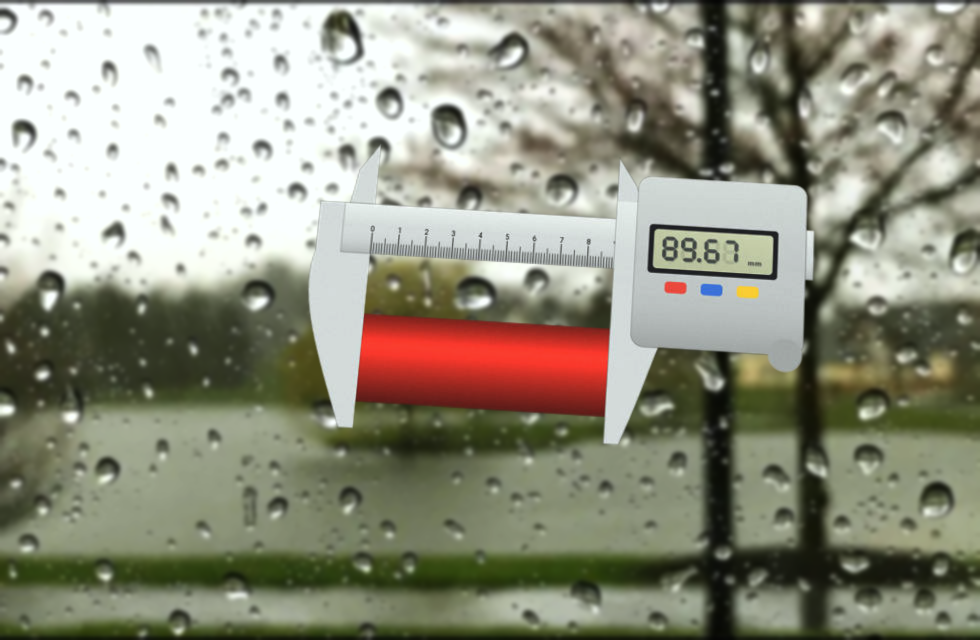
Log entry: mm 89.67
